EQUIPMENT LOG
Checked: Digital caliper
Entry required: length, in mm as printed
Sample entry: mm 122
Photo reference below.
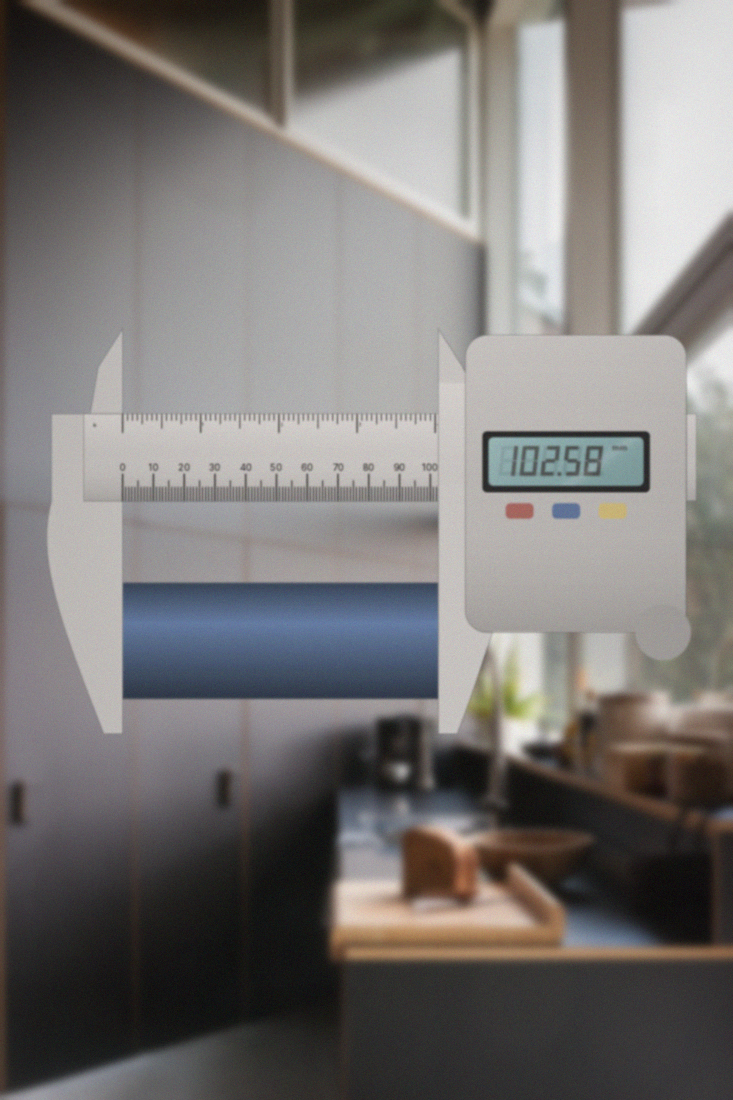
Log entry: mm 102.58
